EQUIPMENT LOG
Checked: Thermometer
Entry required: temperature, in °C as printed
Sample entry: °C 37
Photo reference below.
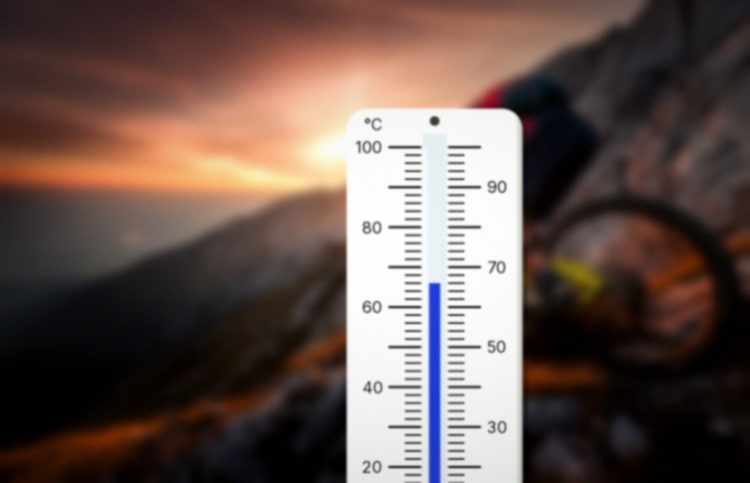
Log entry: °C 66
